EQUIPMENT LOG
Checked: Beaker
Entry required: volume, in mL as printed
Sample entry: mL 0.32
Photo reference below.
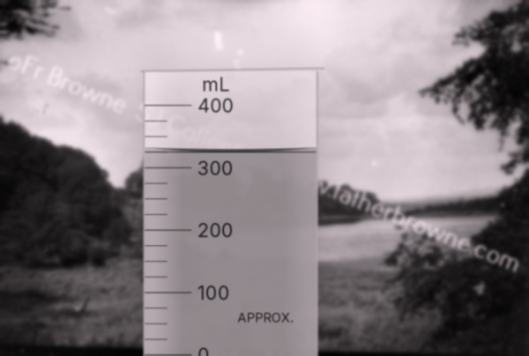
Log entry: mL 325
